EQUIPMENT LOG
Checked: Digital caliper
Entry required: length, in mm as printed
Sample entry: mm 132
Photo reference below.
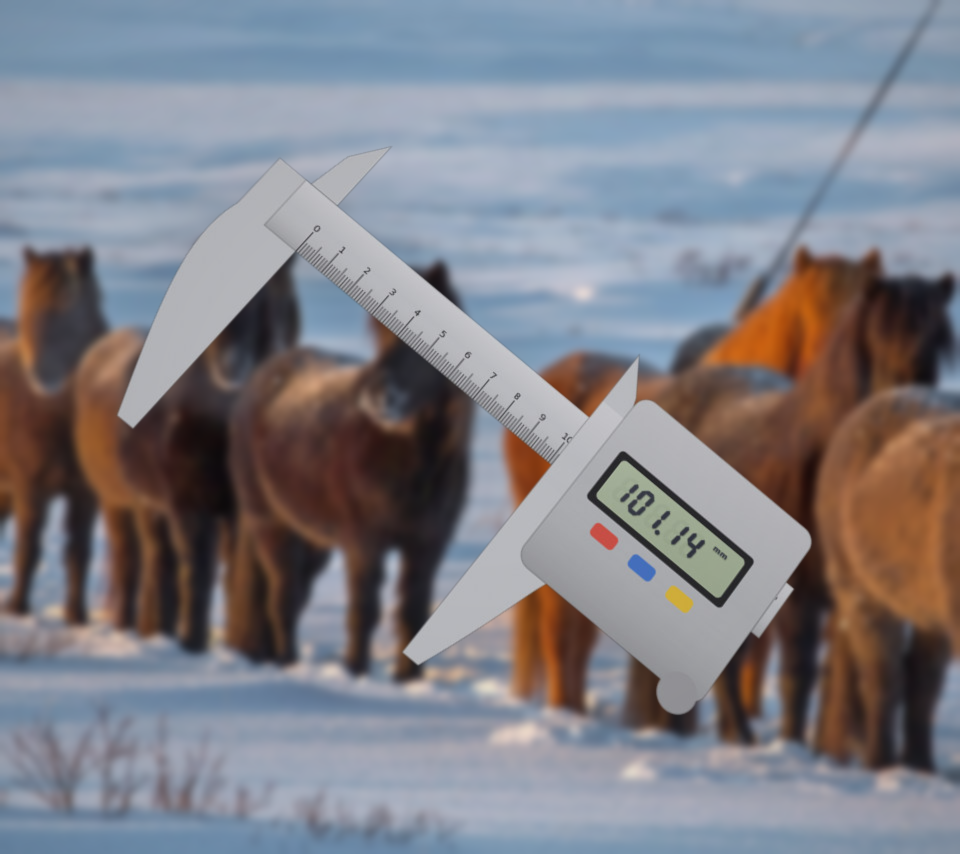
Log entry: mm 101.14
